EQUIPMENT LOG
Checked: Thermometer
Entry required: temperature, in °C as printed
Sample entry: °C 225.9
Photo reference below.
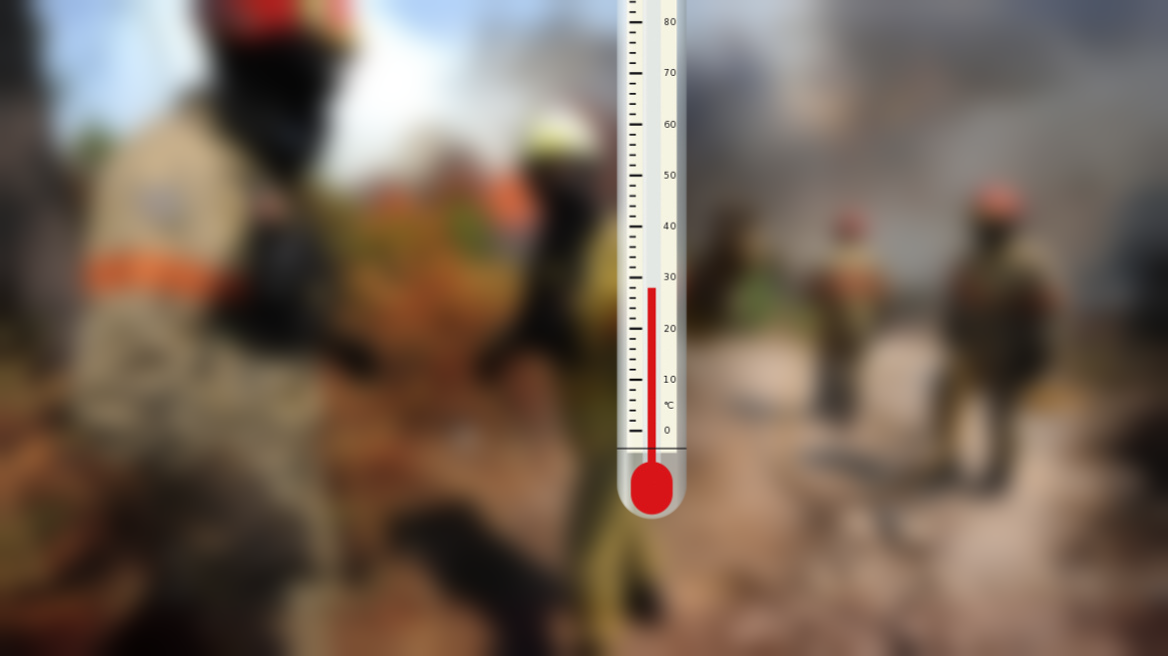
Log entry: °C 28
